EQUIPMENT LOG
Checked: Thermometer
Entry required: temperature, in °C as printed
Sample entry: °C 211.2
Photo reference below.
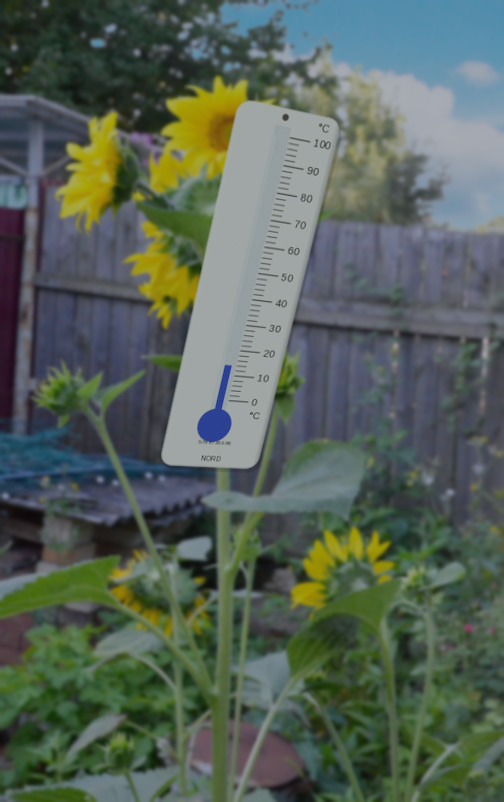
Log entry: °C 14
